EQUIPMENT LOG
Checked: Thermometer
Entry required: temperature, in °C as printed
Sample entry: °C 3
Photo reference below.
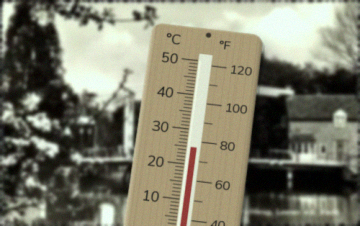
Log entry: °C 25
